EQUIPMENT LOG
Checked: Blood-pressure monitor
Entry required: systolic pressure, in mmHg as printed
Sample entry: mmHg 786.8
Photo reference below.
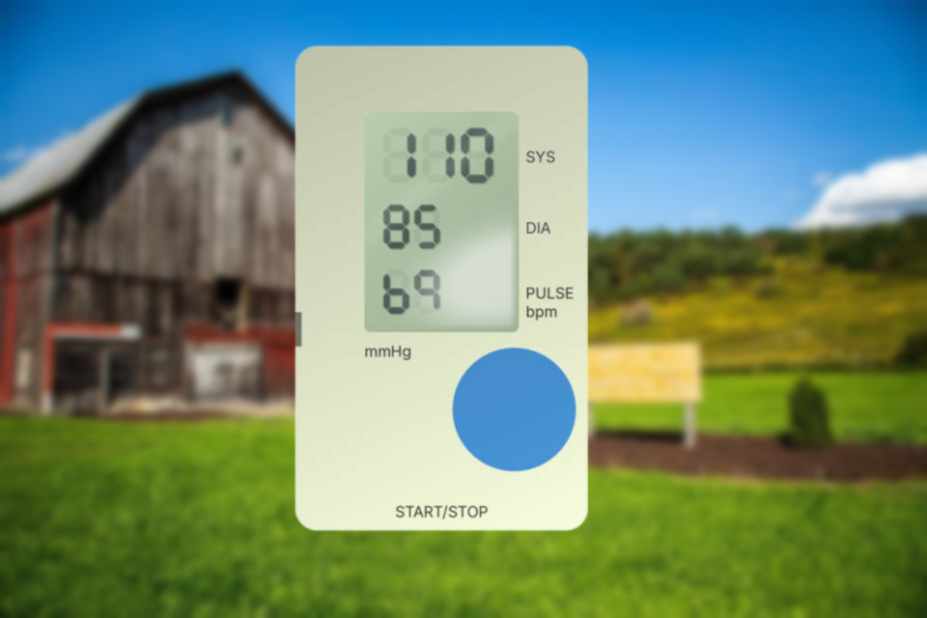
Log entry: mmHg 110
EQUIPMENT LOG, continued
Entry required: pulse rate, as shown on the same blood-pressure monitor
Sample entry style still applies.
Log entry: bpm 69
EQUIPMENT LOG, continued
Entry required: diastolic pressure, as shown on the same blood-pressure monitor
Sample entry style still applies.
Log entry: mmHg 85
